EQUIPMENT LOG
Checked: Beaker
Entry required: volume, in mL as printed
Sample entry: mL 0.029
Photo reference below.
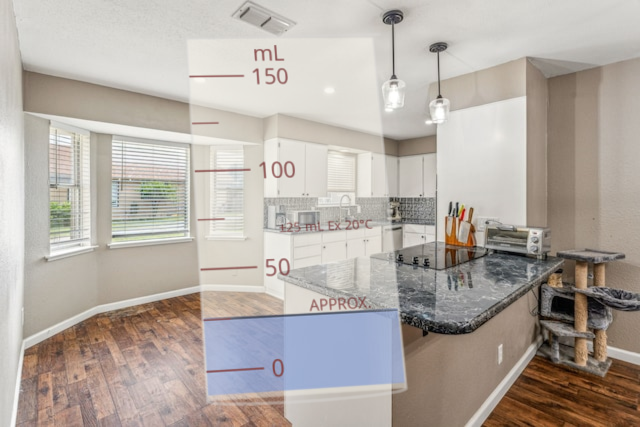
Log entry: mL 25
